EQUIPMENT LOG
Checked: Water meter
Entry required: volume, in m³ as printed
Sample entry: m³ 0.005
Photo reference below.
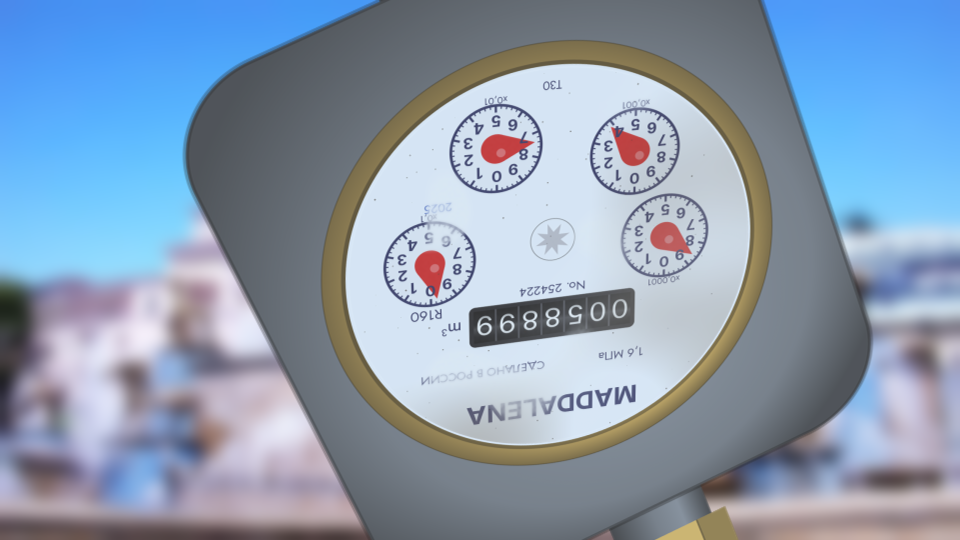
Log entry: m³ 58898.9738
